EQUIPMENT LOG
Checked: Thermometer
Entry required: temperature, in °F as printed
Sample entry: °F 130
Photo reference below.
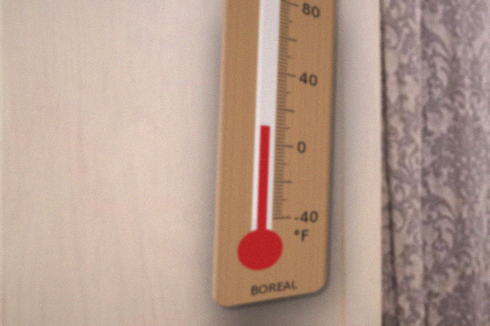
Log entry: °F 10
